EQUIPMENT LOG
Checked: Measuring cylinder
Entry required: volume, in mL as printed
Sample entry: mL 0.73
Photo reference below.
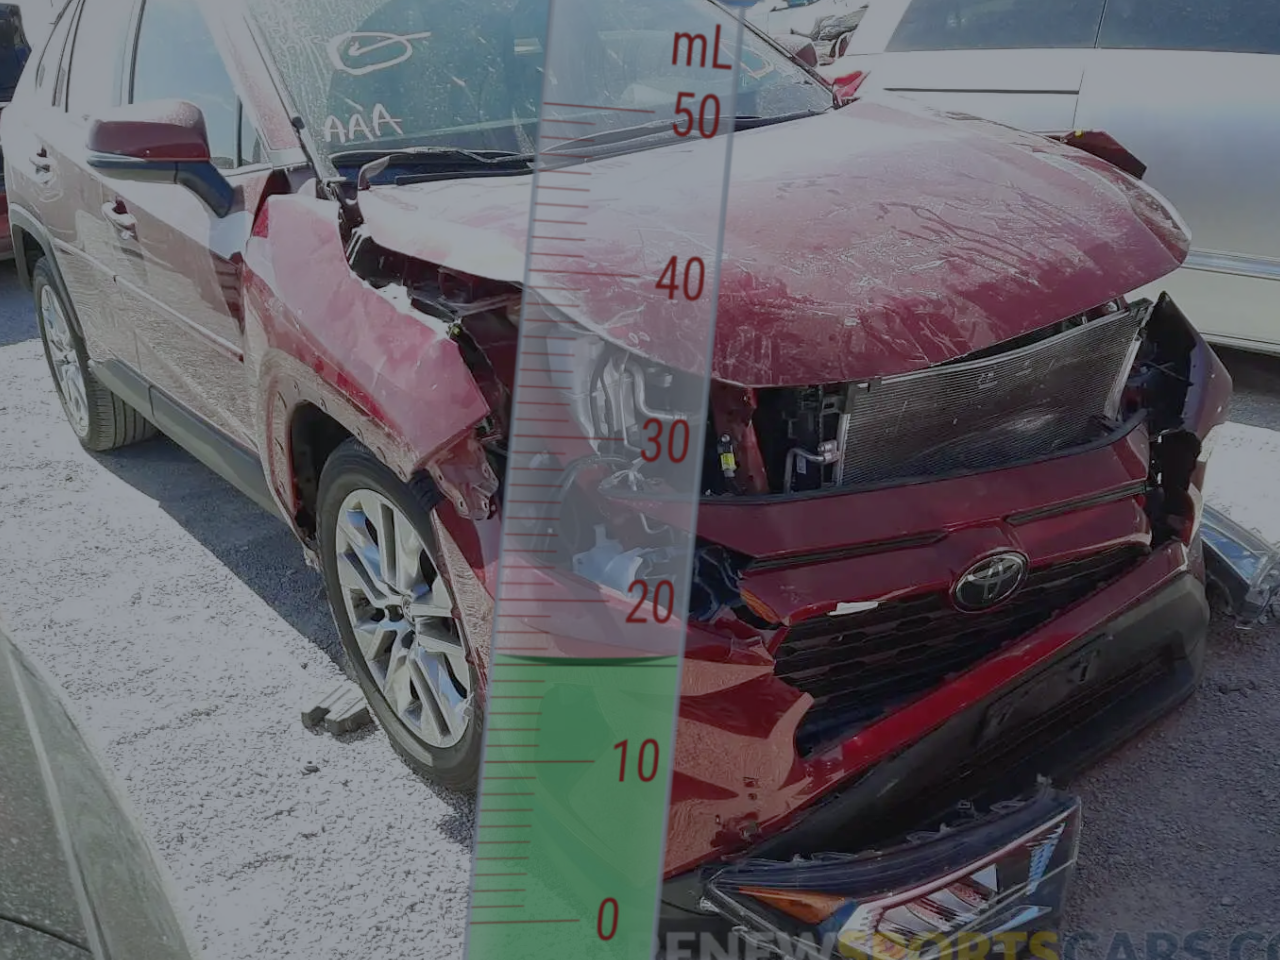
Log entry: mL 16
